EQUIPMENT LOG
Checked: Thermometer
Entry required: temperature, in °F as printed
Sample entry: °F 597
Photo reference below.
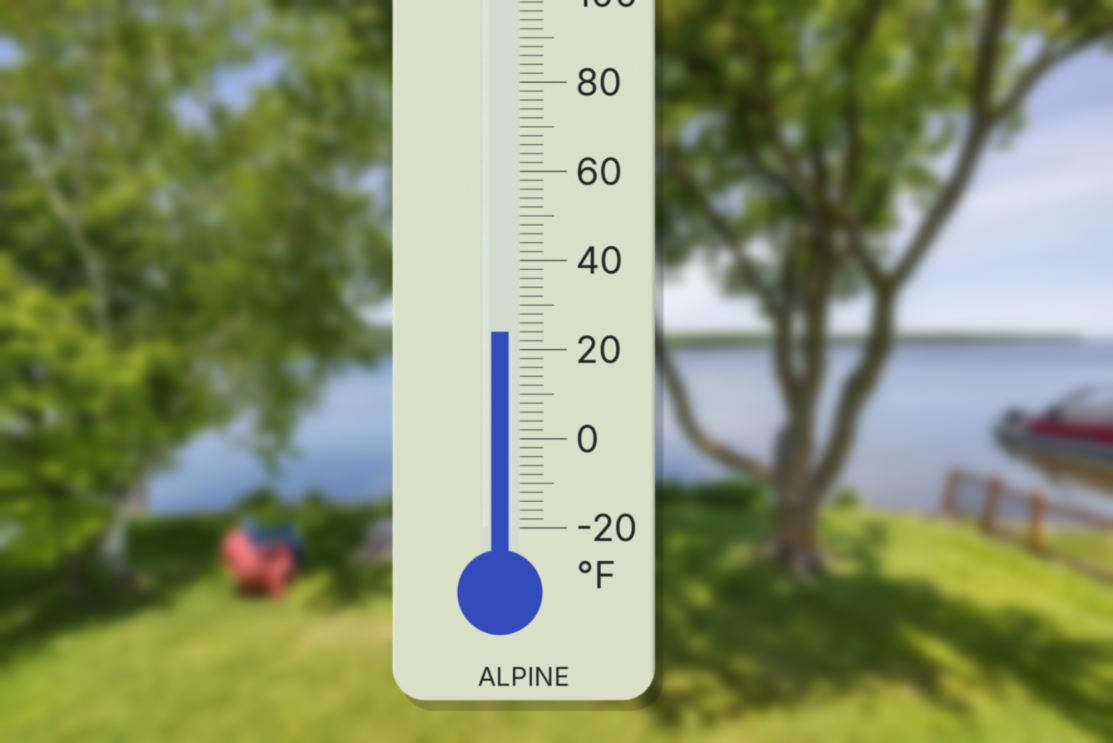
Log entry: °F 24
